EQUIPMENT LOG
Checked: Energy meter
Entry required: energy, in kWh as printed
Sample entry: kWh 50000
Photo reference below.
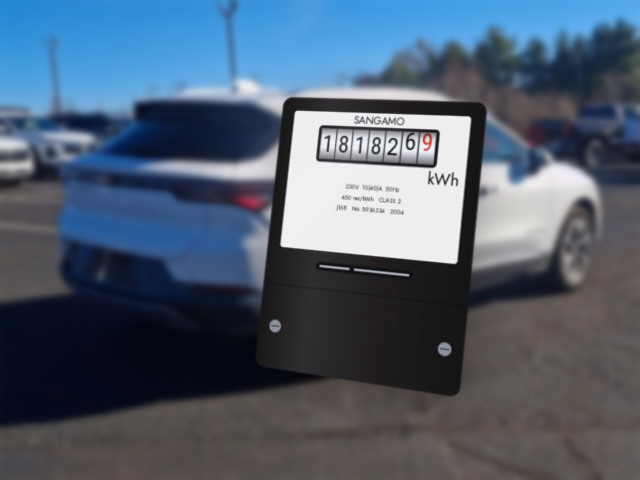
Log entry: kWh 181826.9
